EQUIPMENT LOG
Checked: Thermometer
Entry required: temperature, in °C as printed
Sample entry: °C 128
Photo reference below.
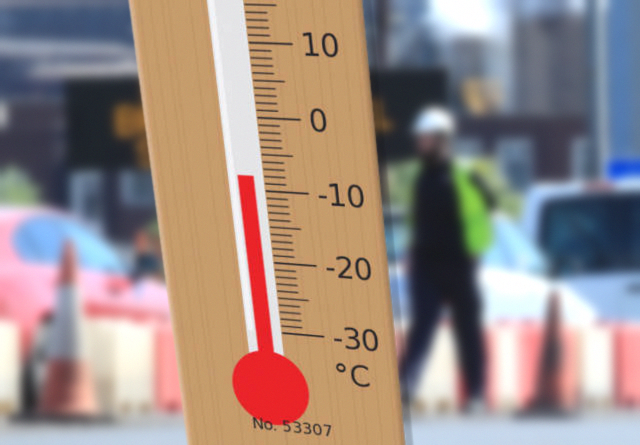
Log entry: °C -8
